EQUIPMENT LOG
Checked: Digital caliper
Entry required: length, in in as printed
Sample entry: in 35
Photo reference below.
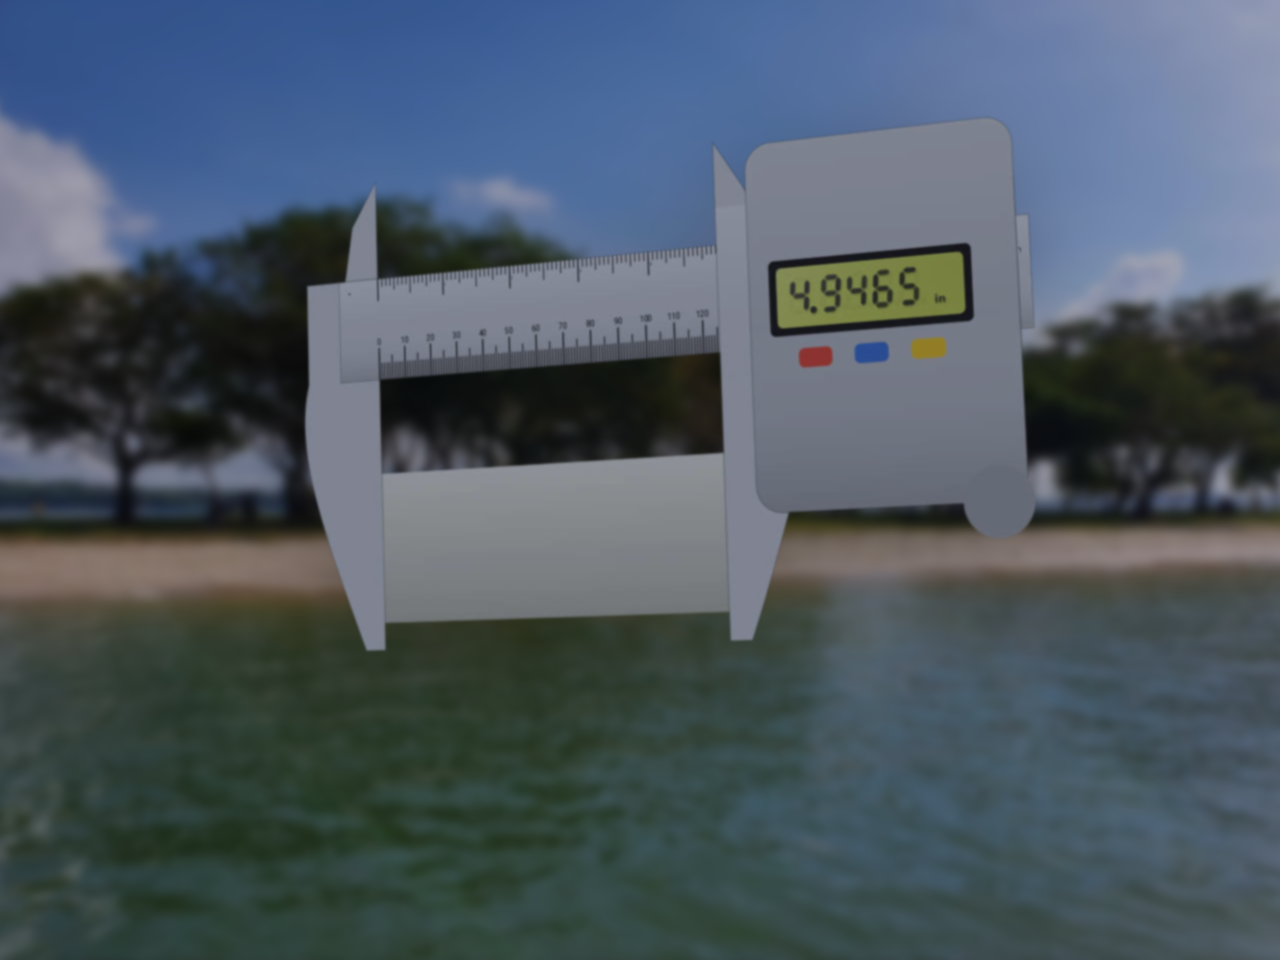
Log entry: in 4.9465
